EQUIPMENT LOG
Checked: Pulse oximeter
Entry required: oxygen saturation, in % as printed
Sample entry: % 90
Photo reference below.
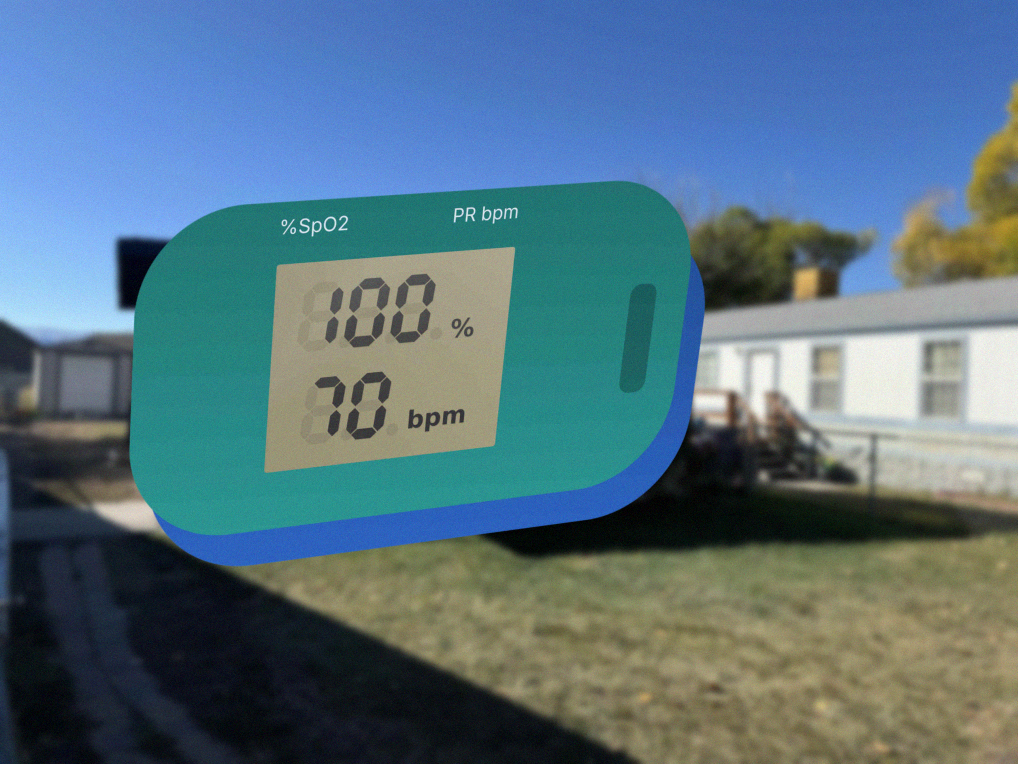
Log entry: % 100
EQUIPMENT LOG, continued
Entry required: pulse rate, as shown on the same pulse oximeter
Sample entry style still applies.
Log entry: bpm 70
